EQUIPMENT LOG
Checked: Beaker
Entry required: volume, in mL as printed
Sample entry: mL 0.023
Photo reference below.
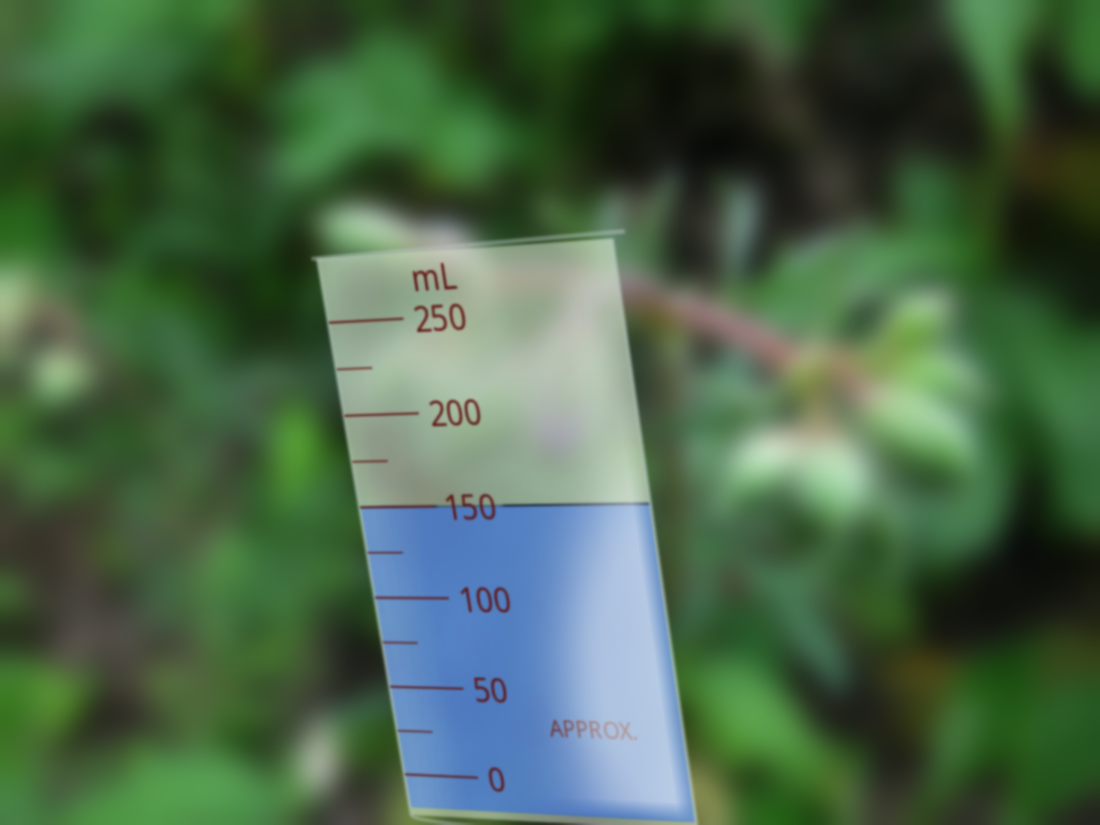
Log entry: mL 150
